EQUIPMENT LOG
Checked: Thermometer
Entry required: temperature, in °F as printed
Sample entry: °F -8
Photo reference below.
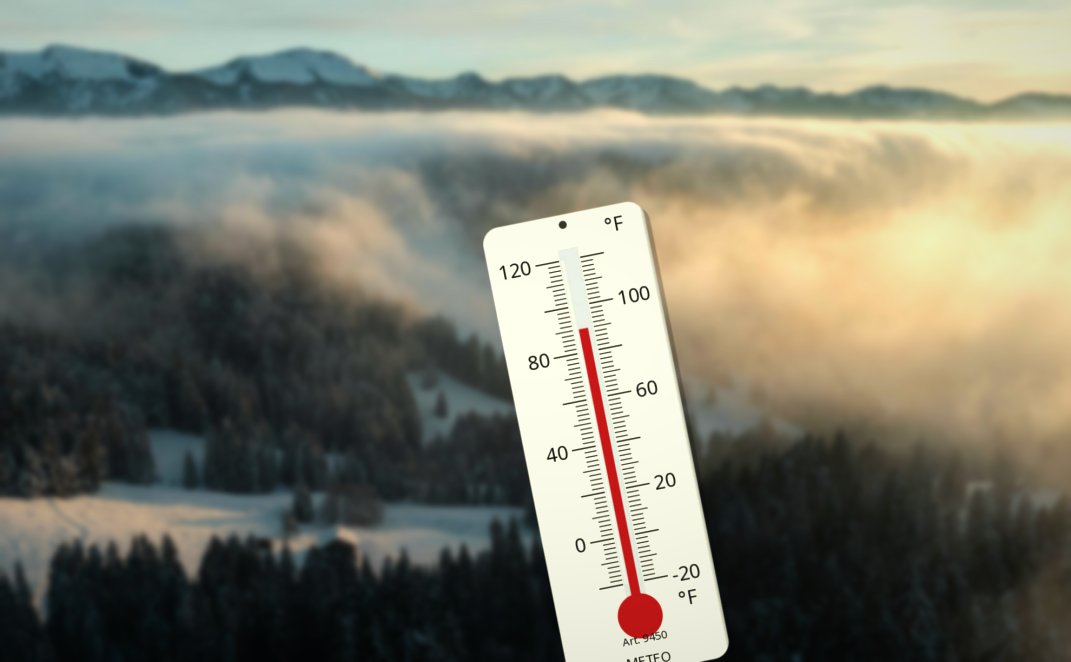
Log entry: °F 90
